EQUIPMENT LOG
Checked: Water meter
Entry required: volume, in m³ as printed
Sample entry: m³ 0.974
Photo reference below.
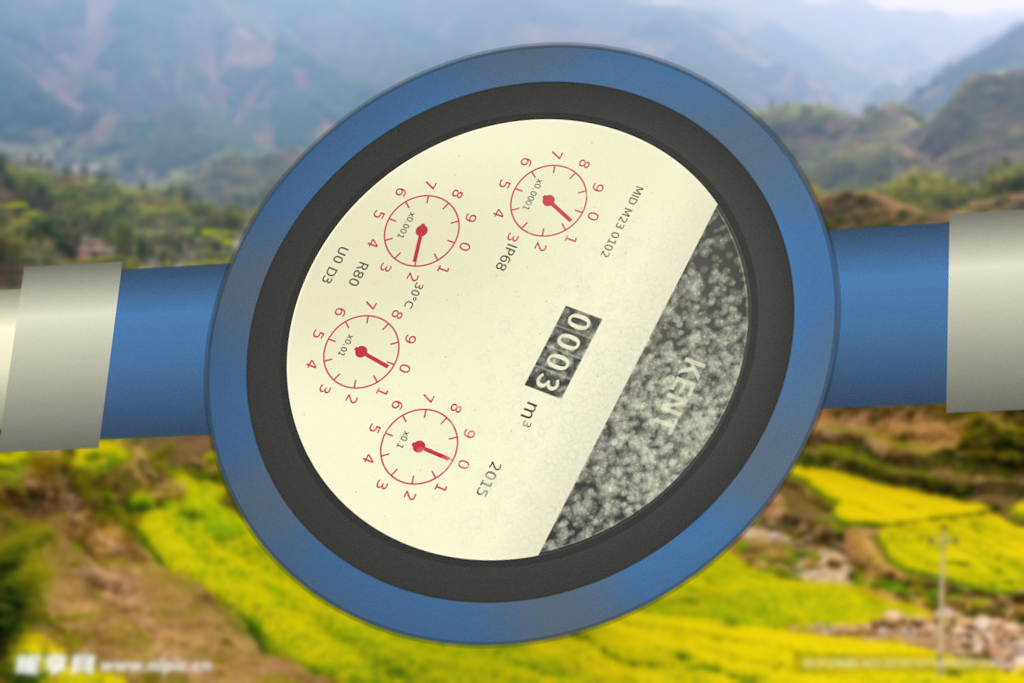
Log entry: m³ 3.0020
